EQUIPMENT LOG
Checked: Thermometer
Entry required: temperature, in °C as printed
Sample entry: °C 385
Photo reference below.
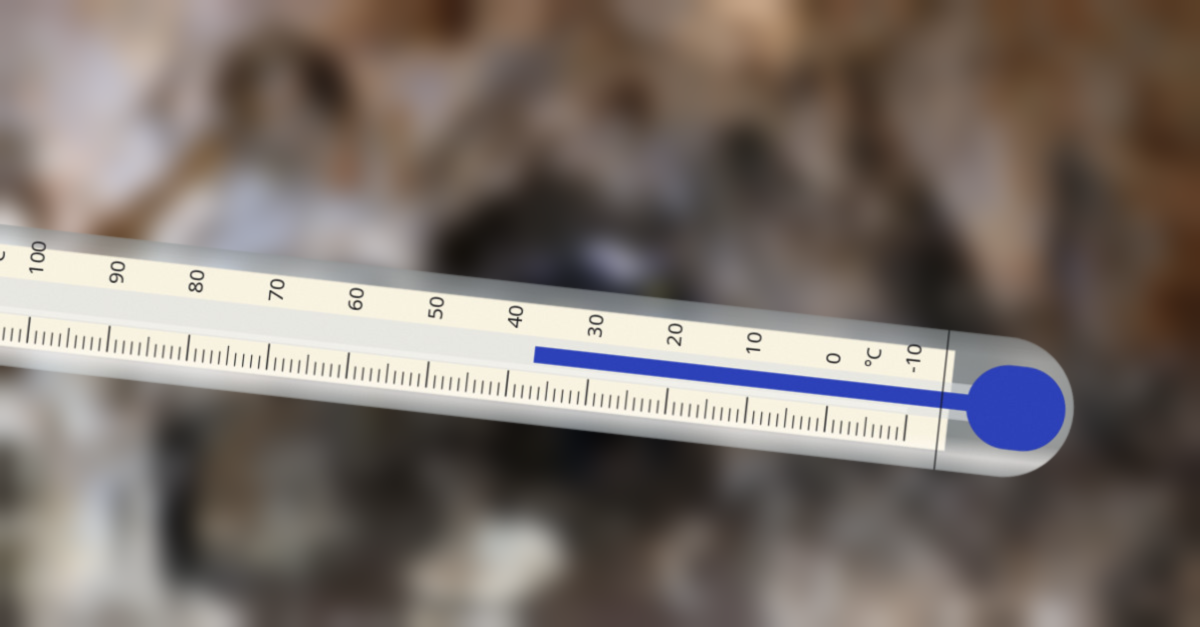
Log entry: °C 37
